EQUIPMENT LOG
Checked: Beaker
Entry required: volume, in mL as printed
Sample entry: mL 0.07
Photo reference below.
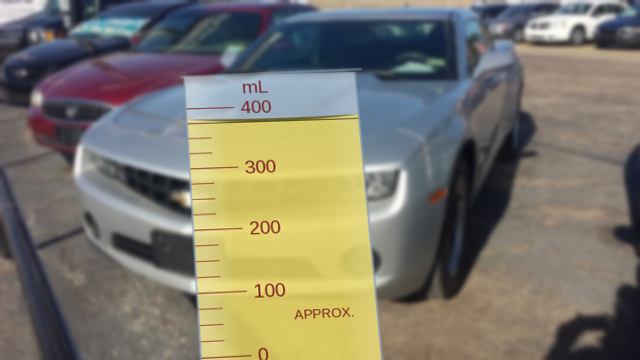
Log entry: mL 375
